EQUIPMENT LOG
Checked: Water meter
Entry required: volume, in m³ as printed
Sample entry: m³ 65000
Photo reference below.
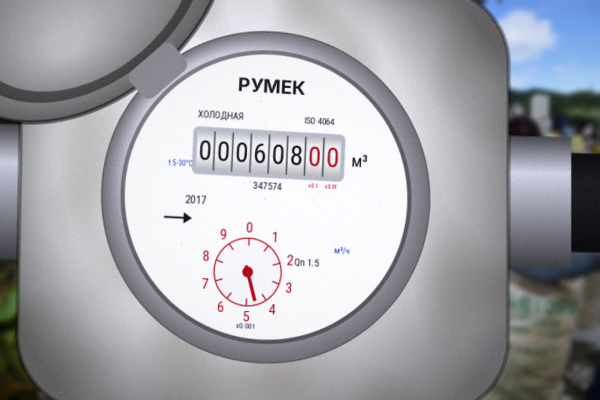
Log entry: m³ 608.004
